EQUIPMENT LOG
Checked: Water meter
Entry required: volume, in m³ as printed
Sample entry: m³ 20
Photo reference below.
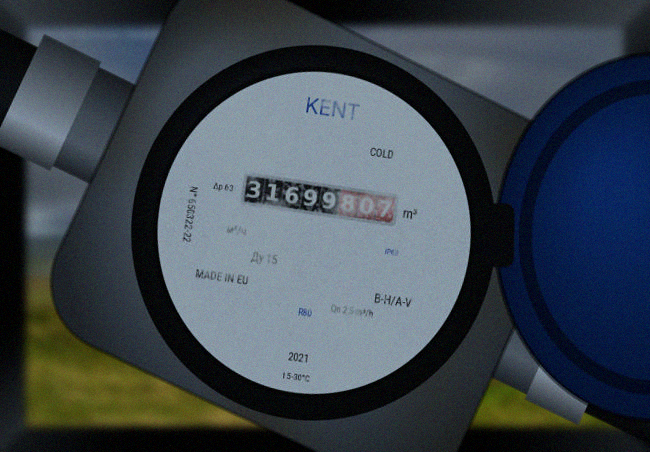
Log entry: m³ 31699.807
